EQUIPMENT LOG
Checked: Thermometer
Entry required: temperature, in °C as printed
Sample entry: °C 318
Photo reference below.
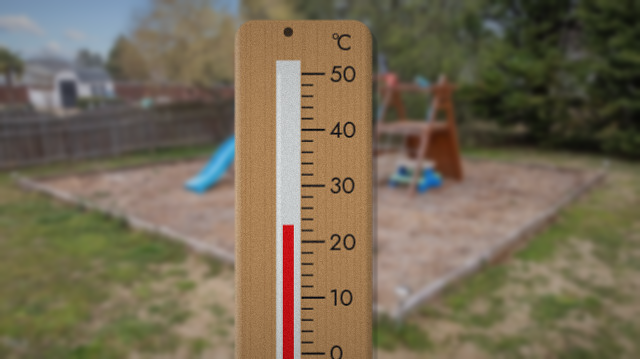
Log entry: °C 23
